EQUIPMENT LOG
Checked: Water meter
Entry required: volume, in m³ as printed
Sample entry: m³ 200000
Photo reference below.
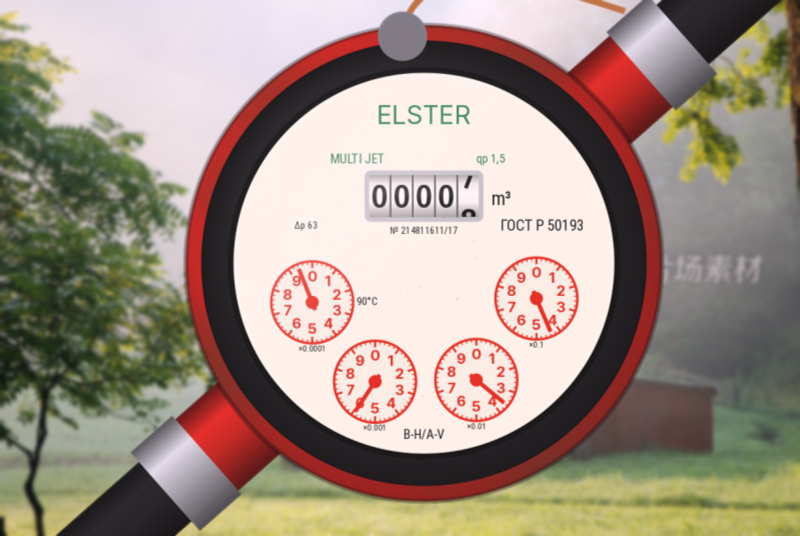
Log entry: m³ 7.4359
